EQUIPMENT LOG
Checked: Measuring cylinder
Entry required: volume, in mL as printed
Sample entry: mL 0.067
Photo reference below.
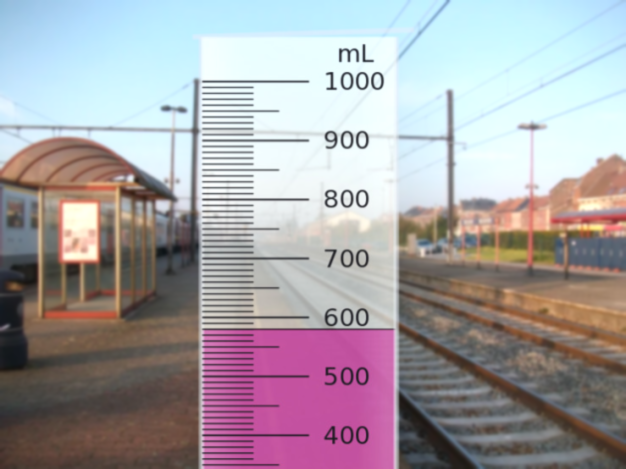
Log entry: mL 580
